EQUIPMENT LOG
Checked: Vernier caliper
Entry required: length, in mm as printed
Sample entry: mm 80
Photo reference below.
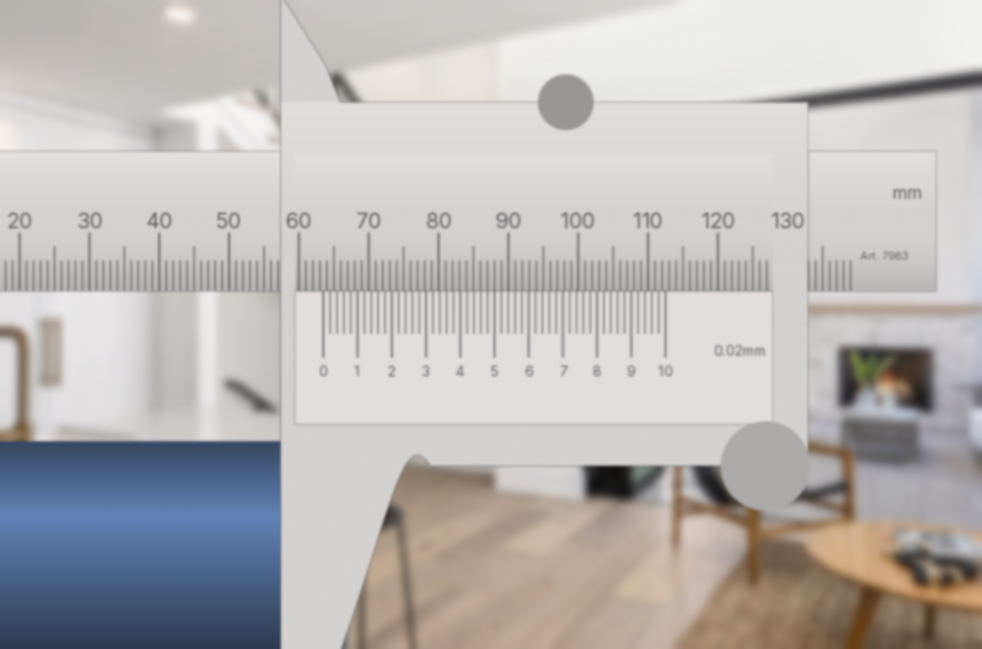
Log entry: mm 63.5
